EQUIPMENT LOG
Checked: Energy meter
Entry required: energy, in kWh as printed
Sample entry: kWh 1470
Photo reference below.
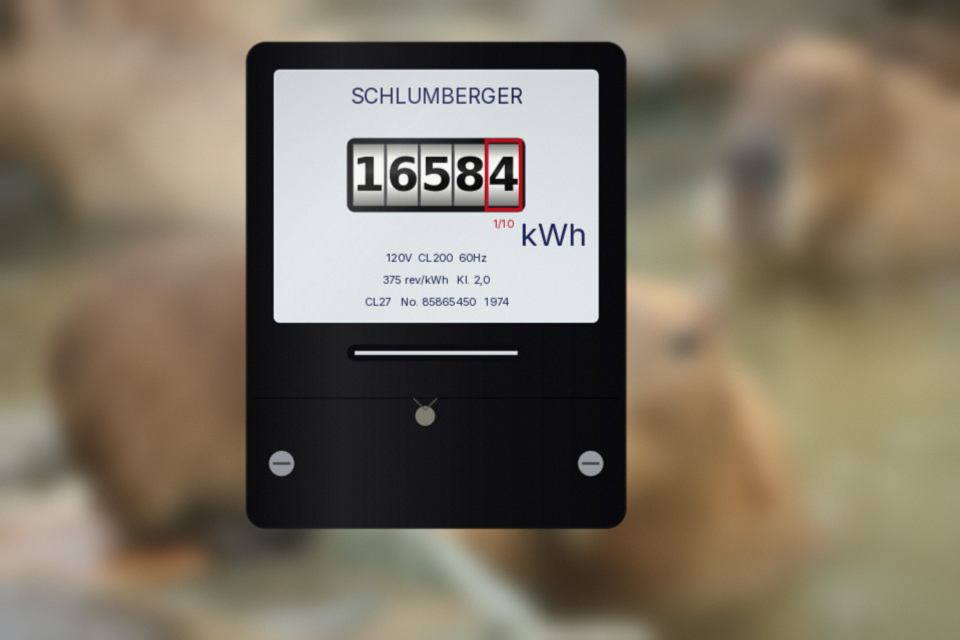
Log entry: kWh 1658.4
